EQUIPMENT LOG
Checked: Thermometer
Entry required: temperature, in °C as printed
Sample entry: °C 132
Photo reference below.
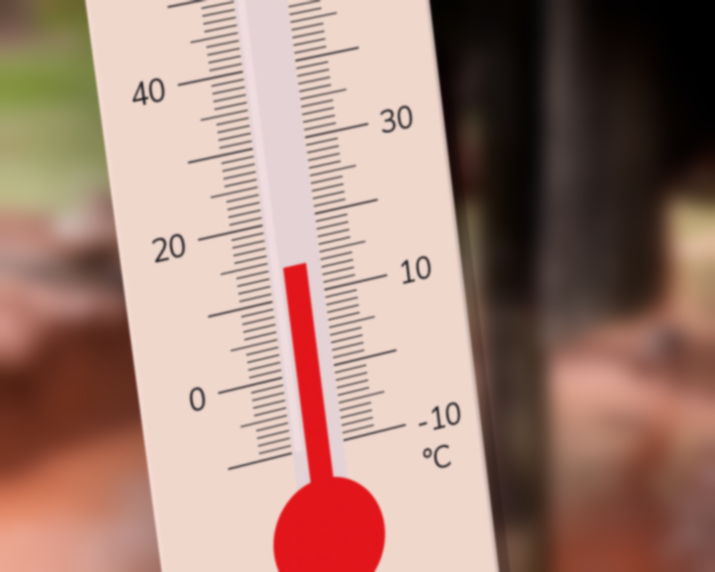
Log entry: °C 14
